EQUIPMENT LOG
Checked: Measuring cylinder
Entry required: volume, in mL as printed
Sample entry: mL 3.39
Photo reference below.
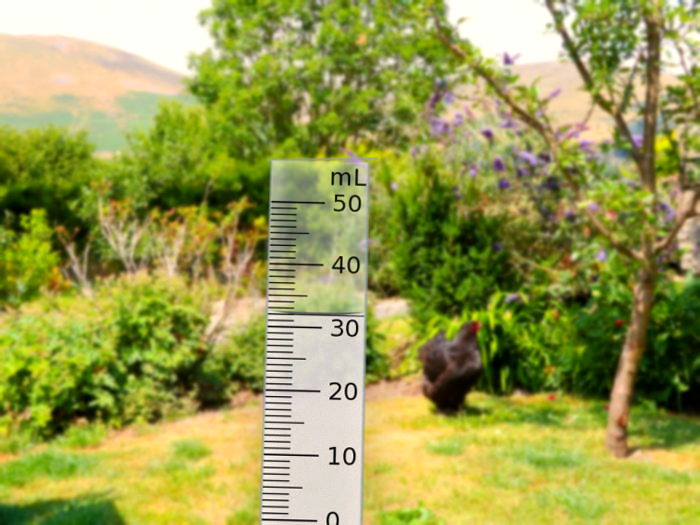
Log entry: mL 32
